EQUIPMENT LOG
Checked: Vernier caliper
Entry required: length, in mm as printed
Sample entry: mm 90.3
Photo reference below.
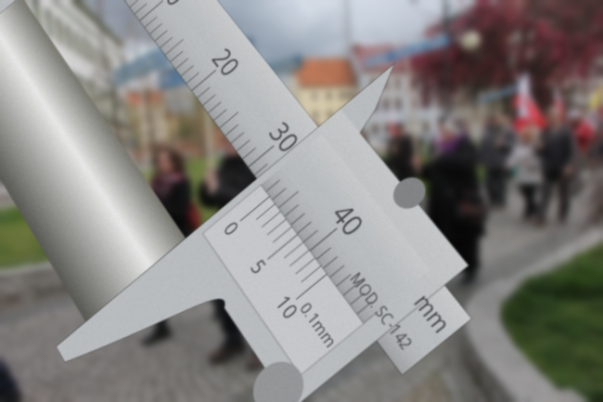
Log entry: mm 33.6
